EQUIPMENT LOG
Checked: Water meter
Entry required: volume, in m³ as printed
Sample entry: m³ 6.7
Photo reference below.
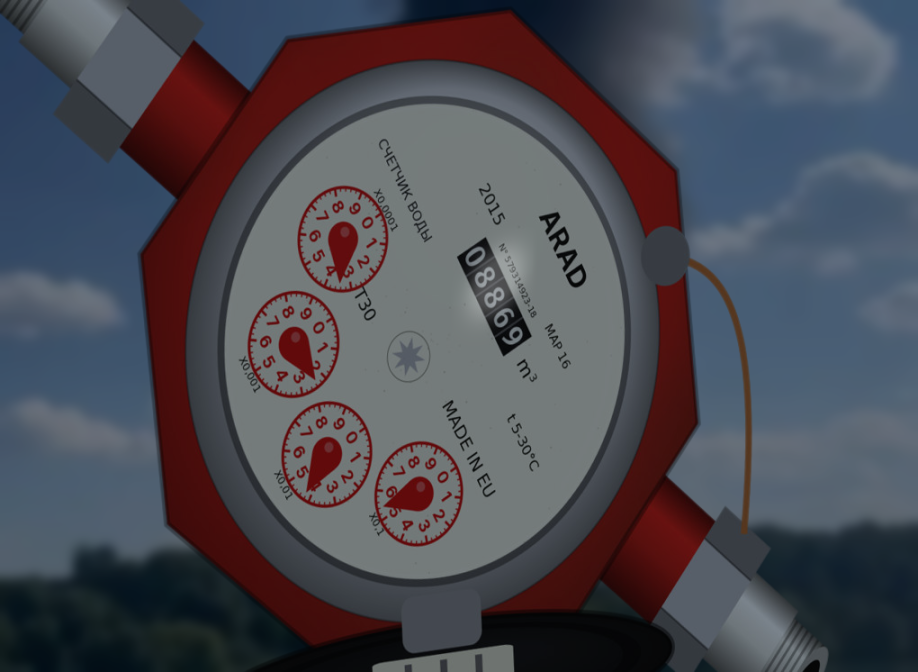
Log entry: m³ 8869.5423
